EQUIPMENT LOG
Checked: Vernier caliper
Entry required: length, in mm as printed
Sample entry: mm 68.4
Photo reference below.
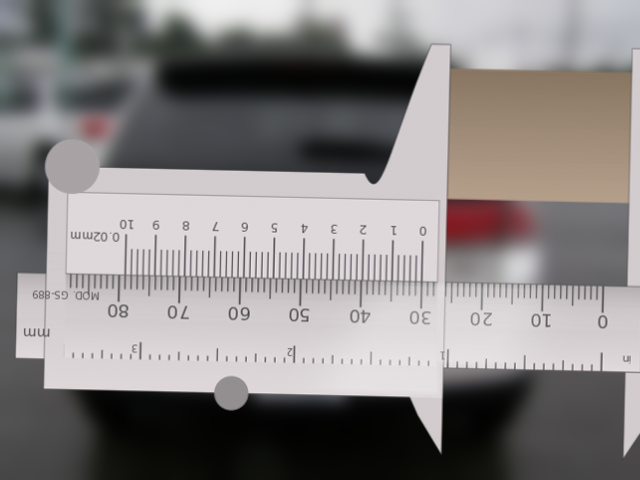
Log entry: mm 30.0
